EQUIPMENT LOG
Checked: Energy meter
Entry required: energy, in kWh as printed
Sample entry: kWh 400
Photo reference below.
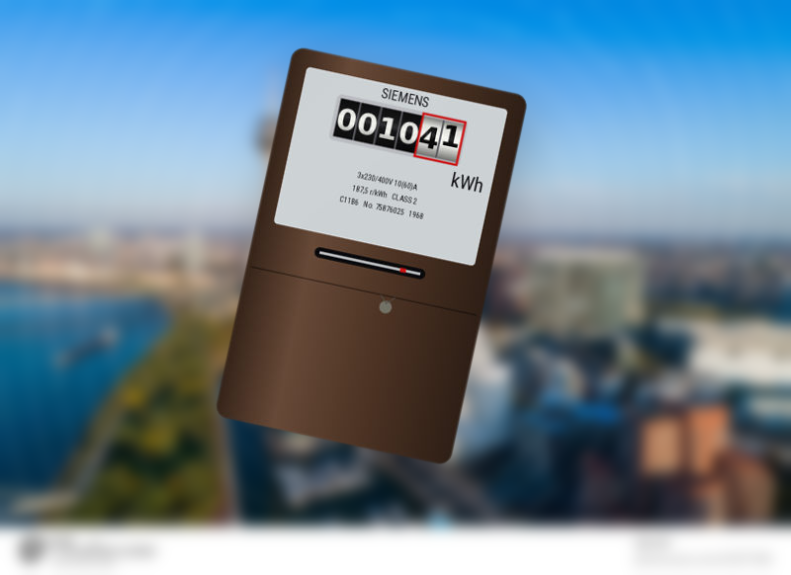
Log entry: kWh 10.41
